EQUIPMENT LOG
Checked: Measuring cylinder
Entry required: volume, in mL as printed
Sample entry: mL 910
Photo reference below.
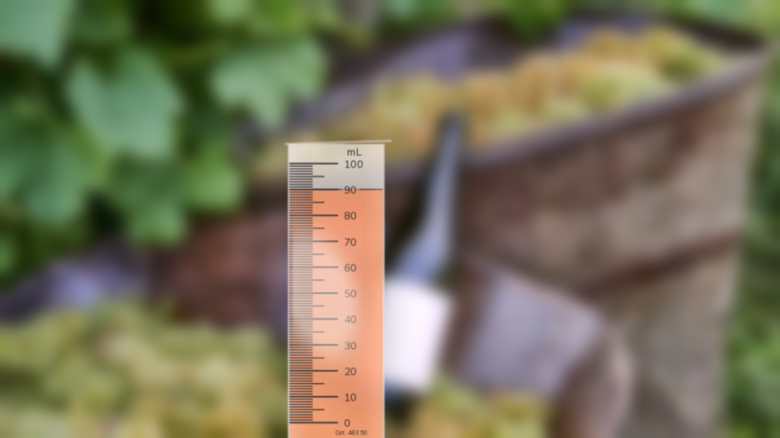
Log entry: mL 90
